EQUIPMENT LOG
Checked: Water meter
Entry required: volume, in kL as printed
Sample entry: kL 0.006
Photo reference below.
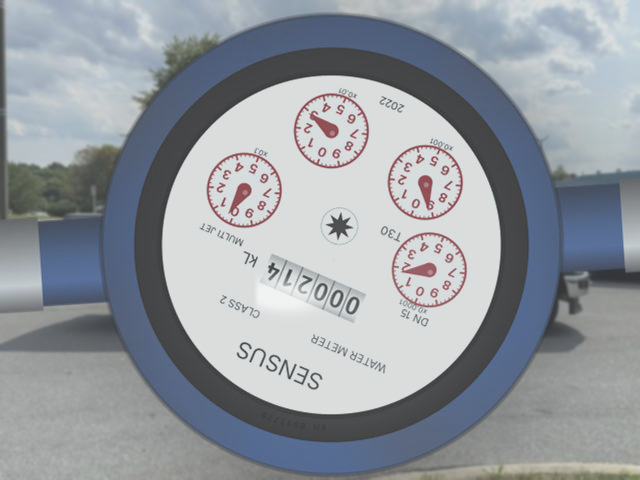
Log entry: kL 214.0291
